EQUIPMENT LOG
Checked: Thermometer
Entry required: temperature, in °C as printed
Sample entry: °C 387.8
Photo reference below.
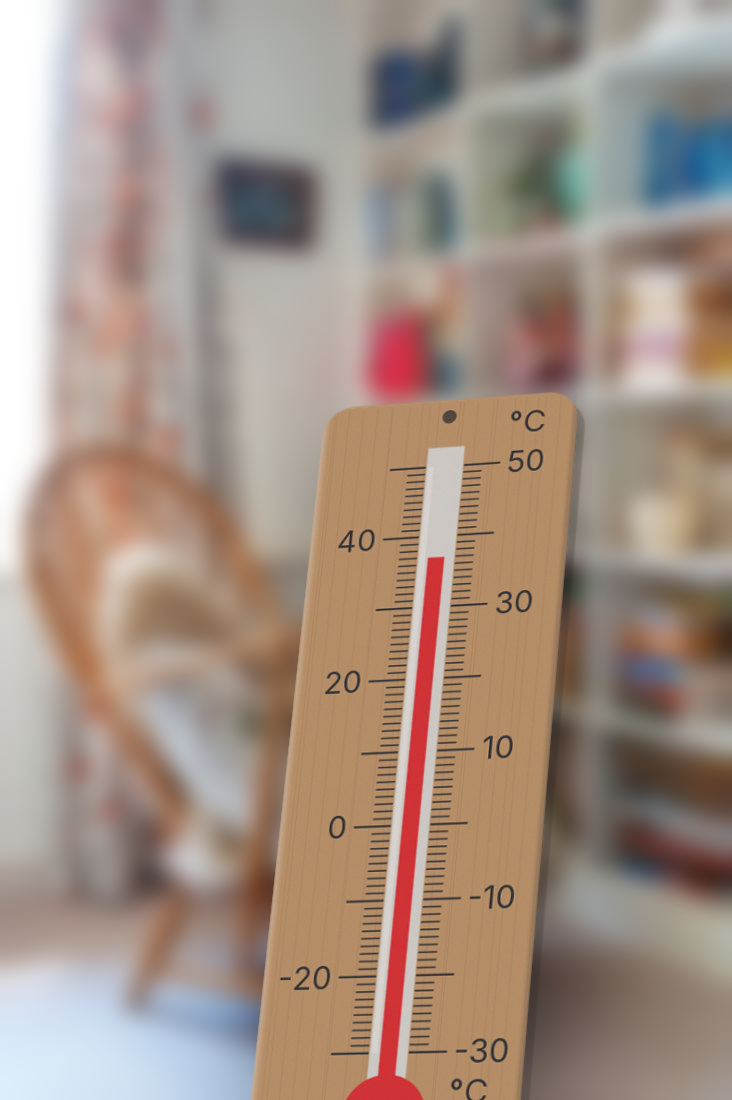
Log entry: °C 37
